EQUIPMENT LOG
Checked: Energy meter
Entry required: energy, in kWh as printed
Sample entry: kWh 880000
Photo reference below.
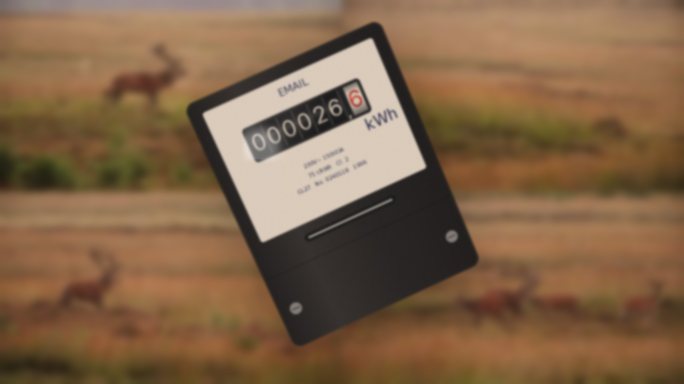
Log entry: kWh 26.6
